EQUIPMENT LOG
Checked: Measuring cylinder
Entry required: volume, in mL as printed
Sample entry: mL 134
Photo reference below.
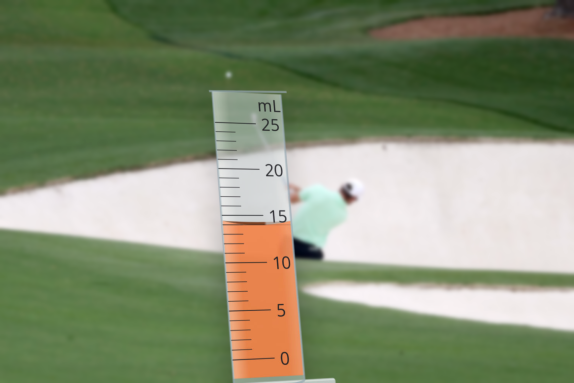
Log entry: mL 14
